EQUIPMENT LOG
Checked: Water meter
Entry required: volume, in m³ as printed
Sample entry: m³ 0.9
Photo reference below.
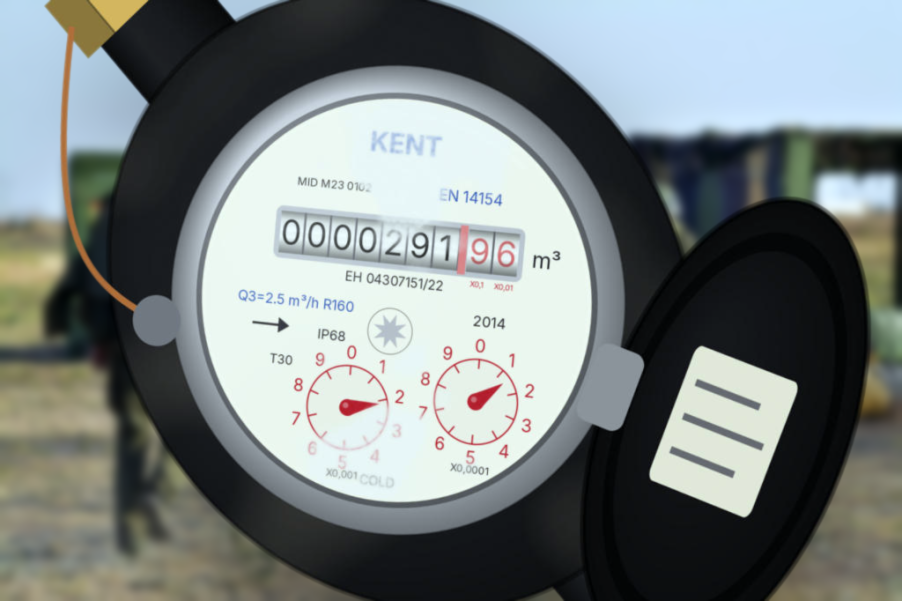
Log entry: m³ 291.9621
